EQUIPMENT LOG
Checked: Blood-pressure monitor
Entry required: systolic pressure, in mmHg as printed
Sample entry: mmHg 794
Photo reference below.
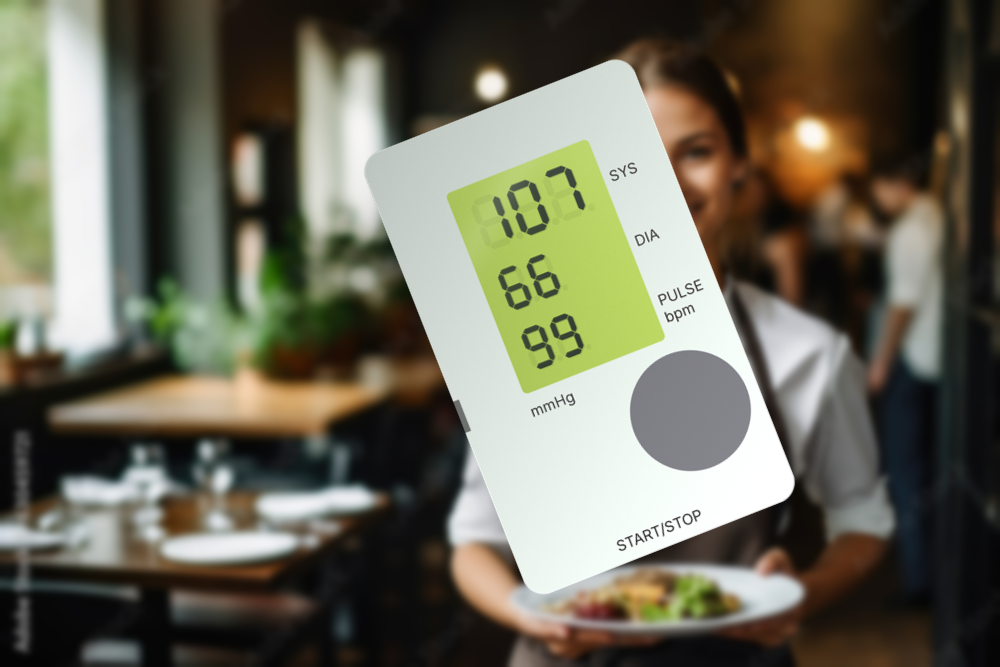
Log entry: mmHg 107
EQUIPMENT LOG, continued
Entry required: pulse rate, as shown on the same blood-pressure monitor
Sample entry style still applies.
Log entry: bpm 99
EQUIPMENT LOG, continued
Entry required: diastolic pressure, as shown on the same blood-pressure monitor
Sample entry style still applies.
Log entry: mmHg 66
